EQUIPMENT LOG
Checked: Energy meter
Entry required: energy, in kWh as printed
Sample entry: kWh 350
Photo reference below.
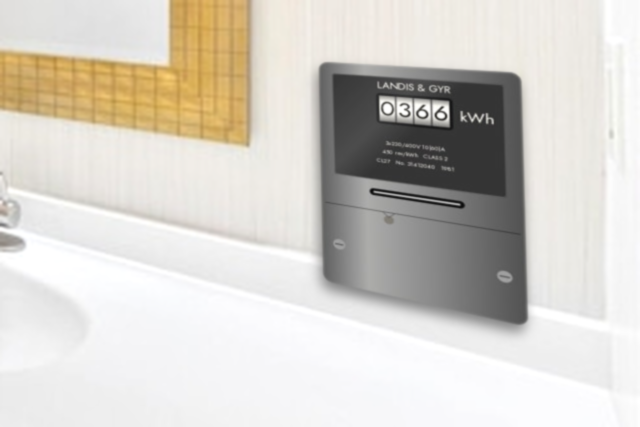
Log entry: kWh 366
